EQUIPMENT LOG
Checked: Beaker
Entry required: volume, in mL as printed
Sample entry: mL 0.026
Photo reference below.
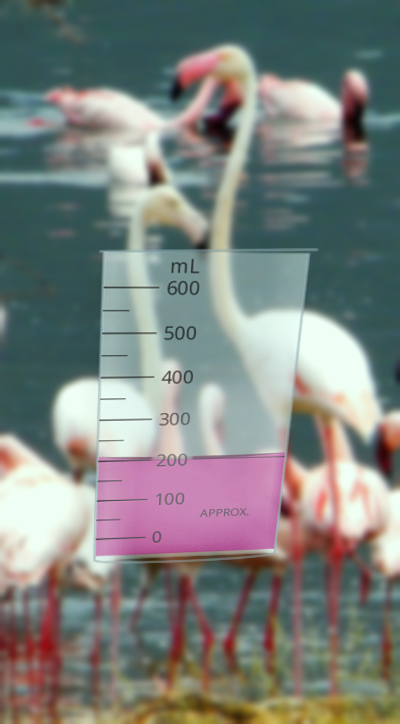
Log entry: mL 200
